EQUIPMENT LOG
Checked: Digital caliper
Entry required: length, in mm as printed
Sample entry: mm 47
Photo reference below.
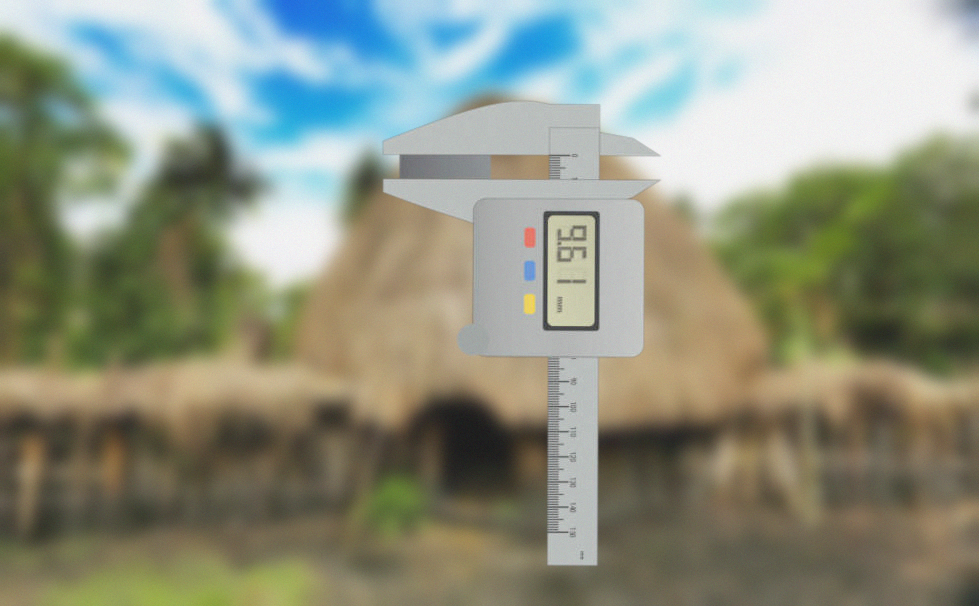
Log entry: mm 9.61
